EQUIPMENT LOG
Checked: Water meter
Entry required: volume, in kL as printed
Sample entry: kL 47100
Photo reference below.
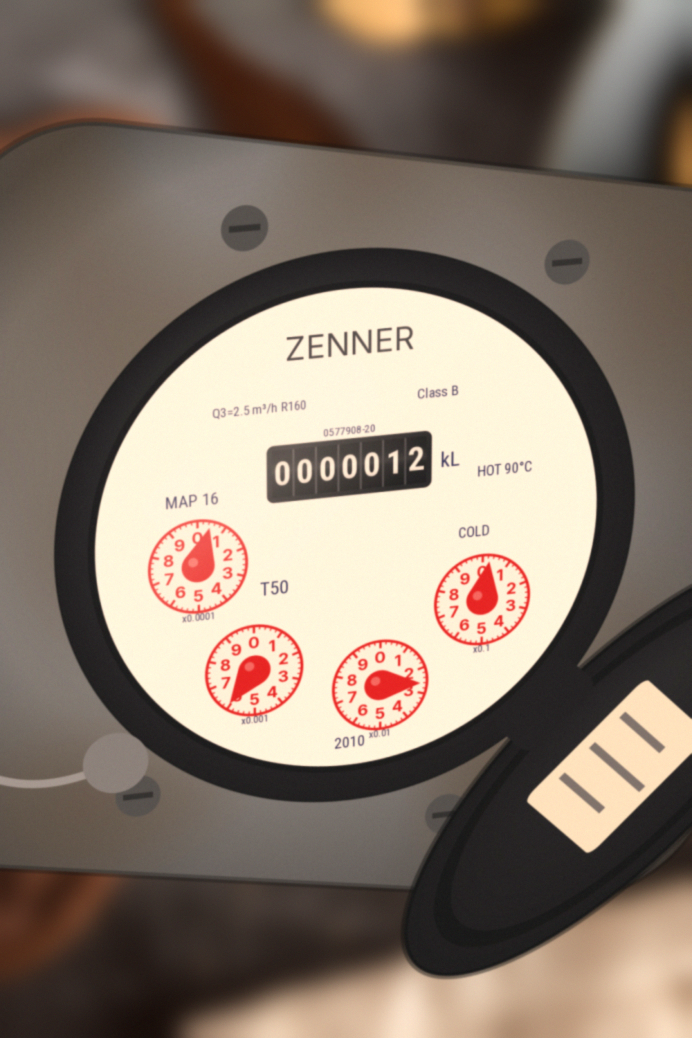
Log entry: kL 12.0260
